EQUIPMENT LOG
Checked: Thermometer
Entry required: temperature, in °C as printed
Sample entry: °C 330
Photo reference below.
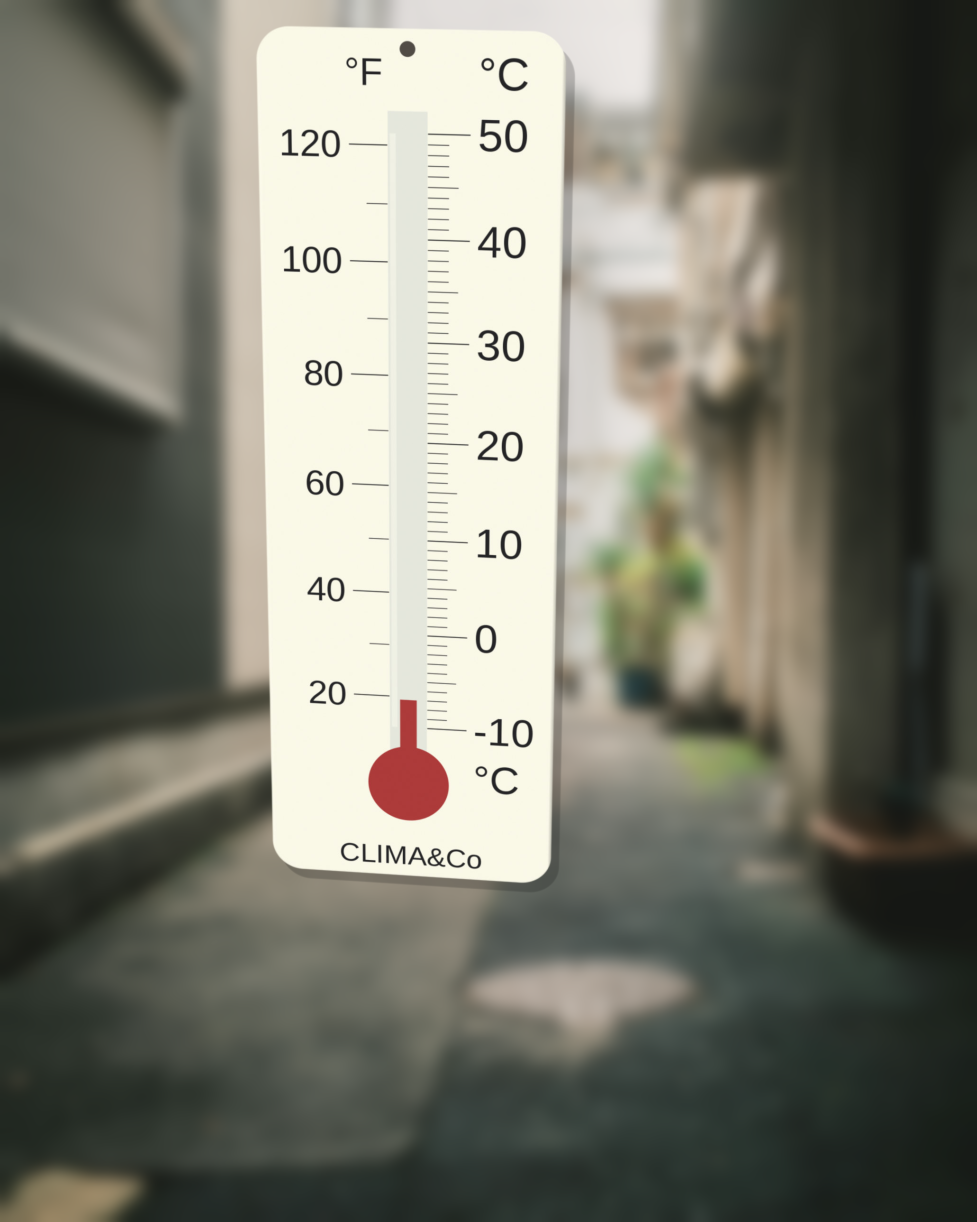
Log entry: °C -7
